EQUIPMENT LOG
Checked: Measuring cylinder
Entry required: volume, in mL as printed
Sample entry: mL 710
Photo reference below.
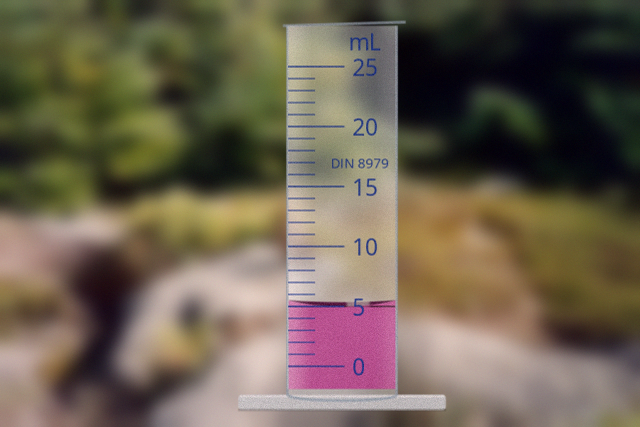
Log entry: mL 5
